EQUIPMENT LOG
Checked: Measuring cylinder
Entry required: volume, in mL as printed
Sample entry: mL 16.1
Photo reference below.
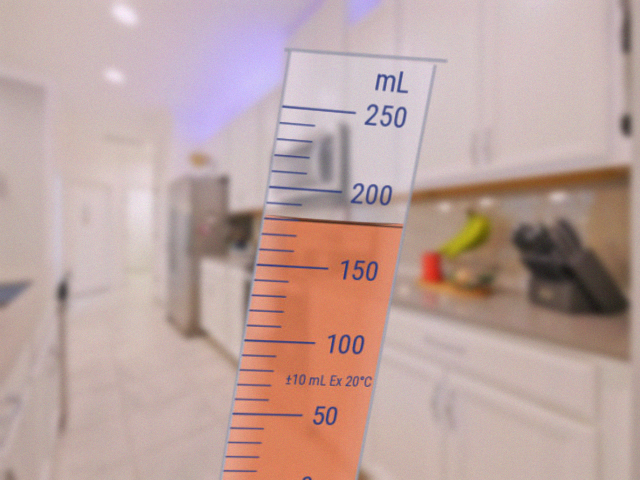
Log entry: mL 180
